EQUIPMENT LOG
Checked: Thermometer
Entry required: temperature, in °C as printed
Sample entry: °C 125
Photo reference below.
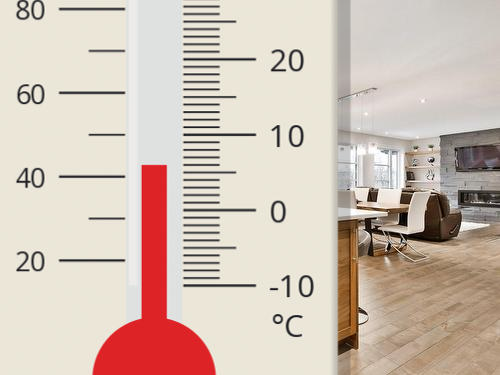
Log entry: °C 6
